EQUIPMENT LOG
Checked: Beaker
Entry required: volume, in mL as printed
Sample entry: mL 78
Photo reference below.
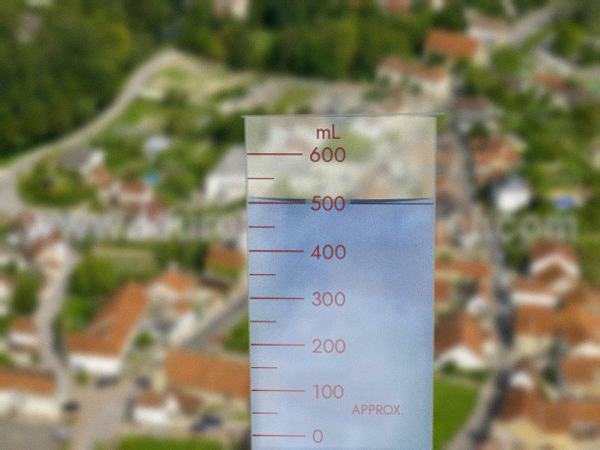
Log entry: mL 500
